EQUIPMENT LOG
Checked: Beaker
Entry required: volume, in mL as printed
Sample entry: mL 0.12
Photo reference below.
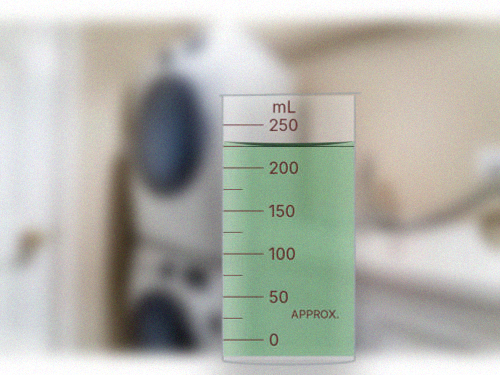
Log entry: mL 225
